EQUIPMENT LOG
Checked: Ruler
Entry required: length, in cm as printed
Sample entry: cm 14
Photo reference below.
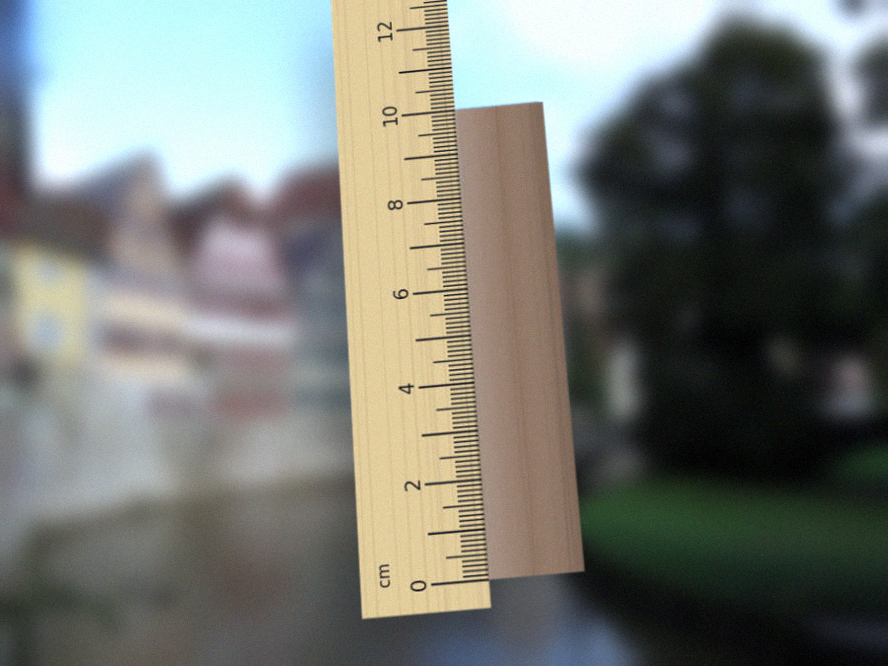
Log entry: cm 10
